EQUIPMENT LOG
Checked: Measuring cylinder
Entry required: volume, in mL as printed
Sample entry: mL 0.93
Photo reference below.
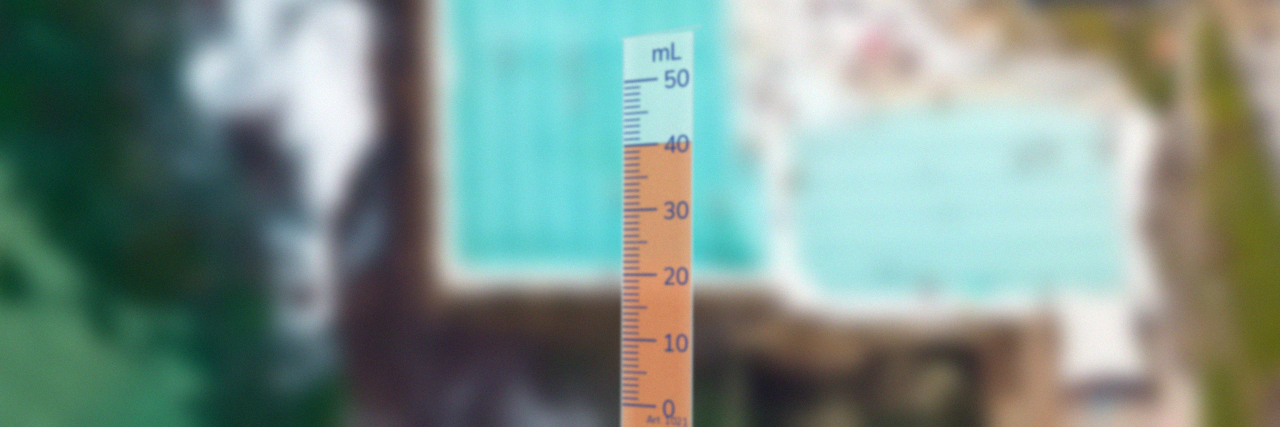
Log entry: mL 40
